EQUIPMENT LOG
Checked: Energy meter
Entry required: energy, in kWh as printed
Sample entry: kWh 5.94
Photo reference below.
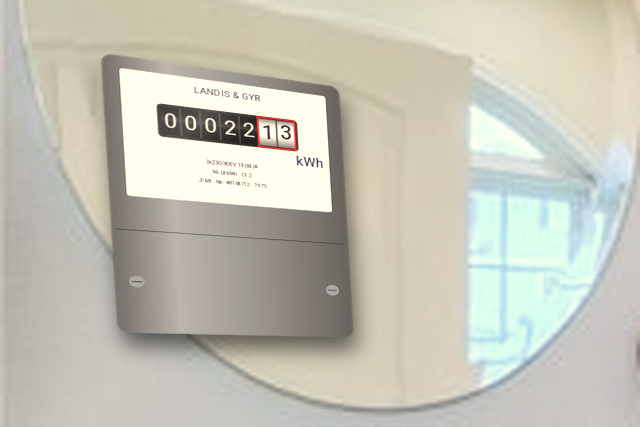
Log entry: kWh 22.13
